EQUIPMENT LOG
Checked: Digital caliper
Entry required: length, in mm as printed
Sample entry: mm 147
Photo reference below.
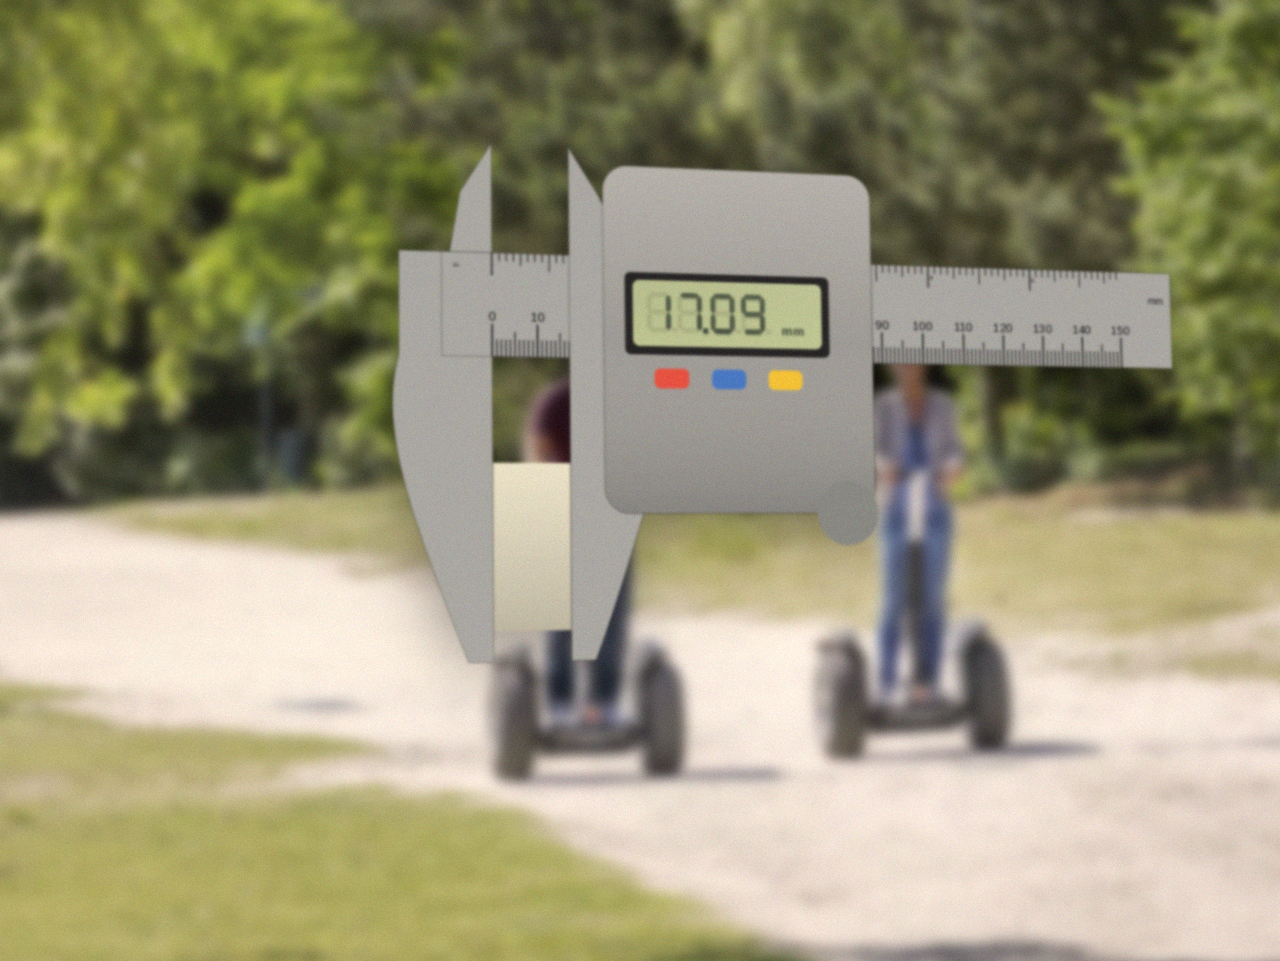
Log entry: mm 17.09
